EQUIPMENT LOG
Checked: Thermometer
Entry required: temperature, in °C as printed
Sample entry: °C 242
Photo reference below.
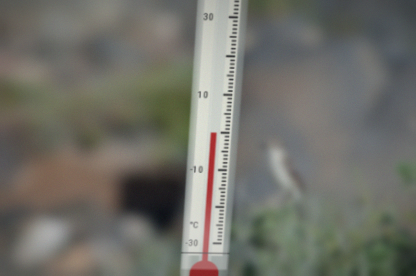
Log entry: °C 0
